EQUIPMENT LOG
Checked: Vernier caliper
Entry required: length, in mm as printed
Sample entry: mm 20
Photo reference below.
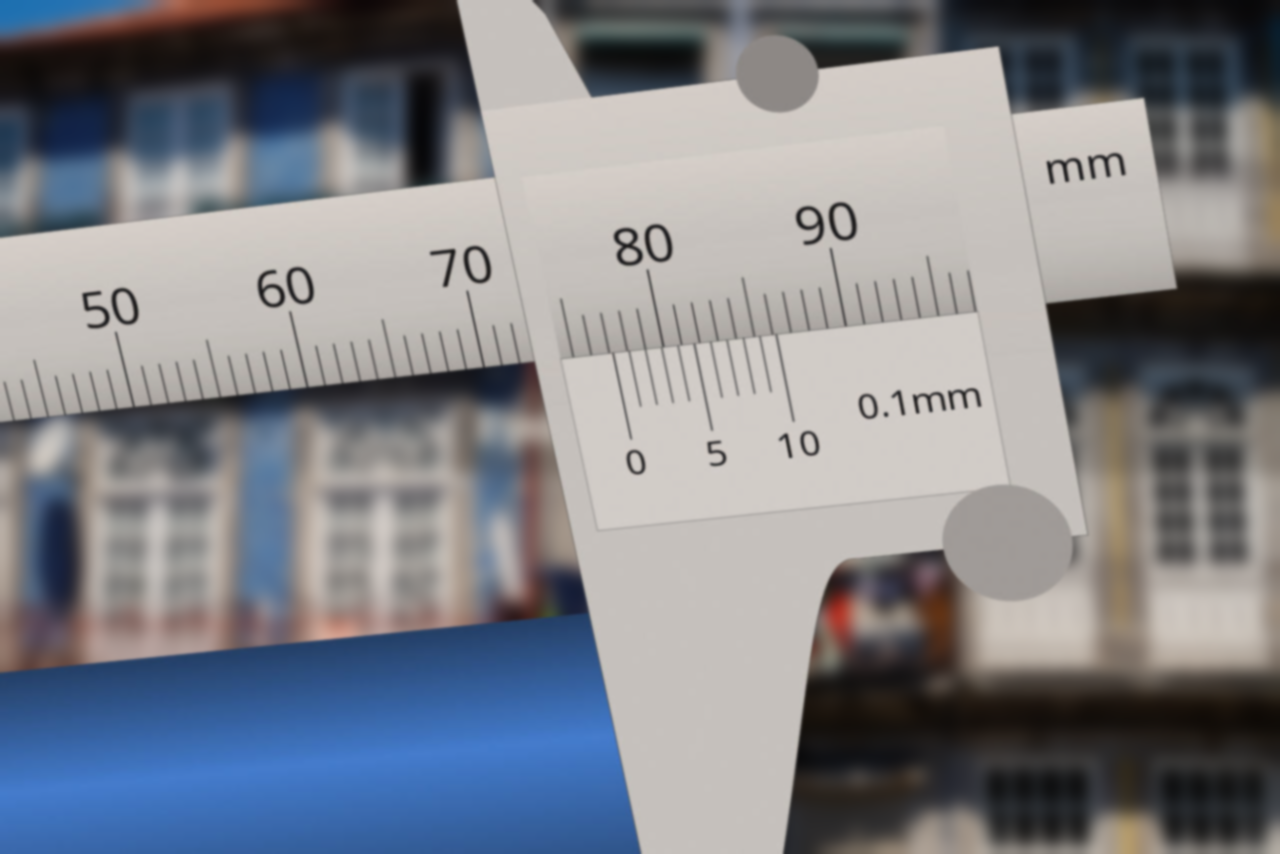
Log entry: mm 77.2
